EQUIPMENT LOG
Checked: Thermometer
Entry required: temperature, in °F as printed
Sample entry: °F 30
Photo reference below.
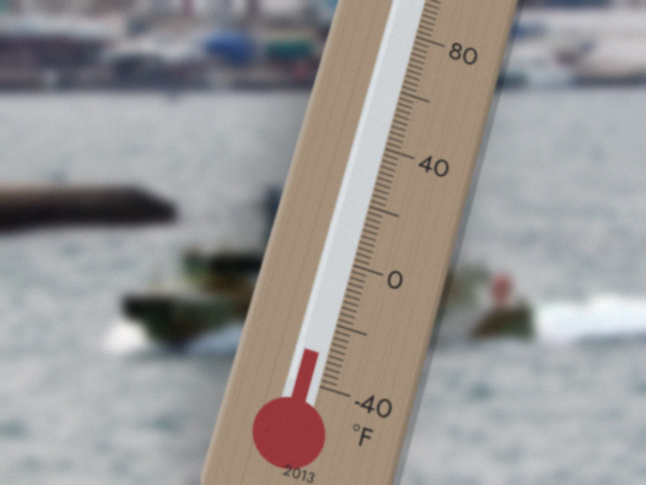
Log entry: °F -30
